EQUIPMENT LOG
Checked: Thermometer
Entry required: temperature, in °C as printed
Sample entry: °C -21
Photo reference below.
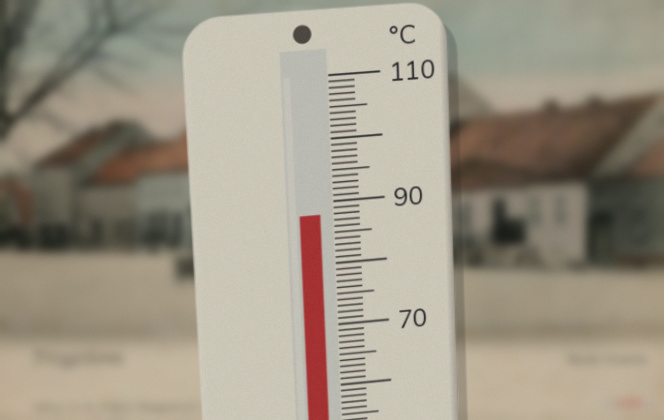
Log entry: °C 88
